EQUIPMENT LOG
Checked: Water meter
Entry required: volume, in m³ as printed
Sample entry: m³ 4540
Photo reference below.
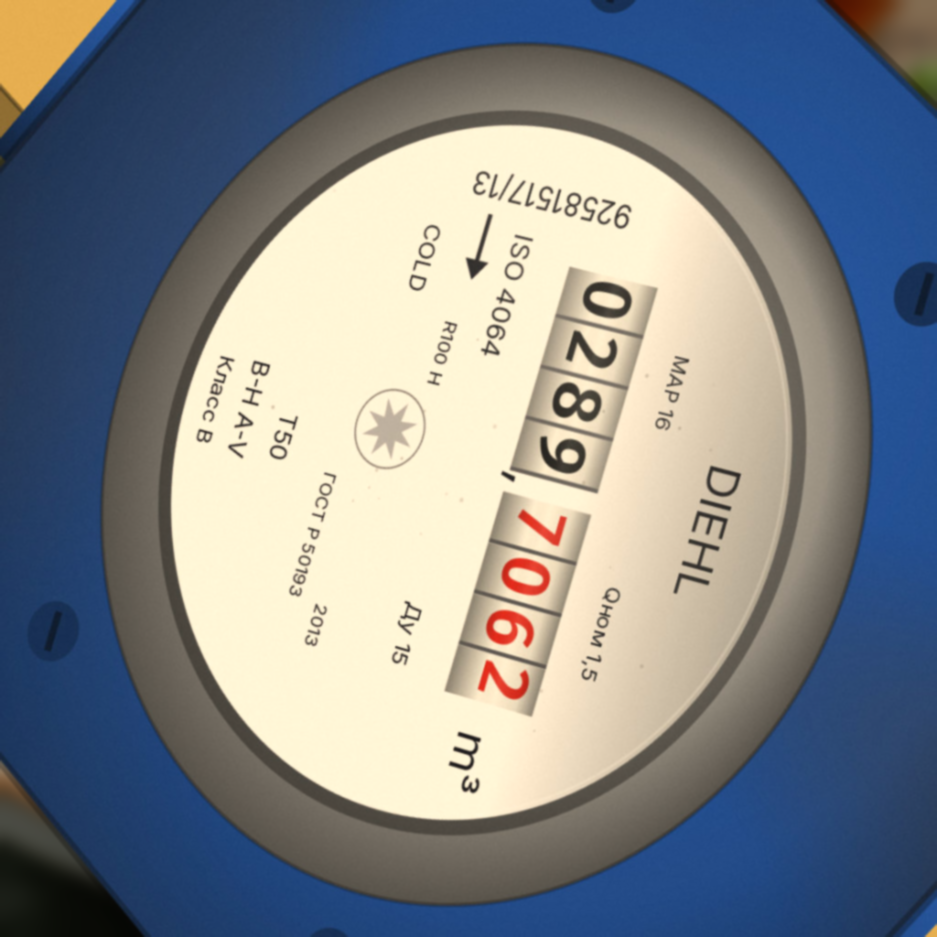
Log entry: m³ 289.7062
